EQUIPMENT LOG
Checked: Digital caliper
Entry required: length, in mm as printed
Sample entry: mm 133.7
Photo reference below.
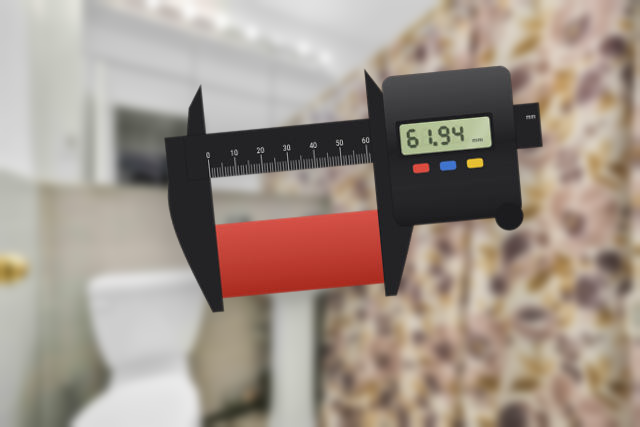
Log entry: mm 61.94
